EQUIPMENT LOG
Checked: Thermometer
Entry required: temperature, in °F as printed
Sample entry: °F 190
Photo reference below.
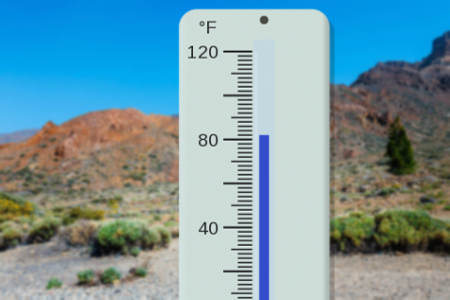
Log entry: °F 82
